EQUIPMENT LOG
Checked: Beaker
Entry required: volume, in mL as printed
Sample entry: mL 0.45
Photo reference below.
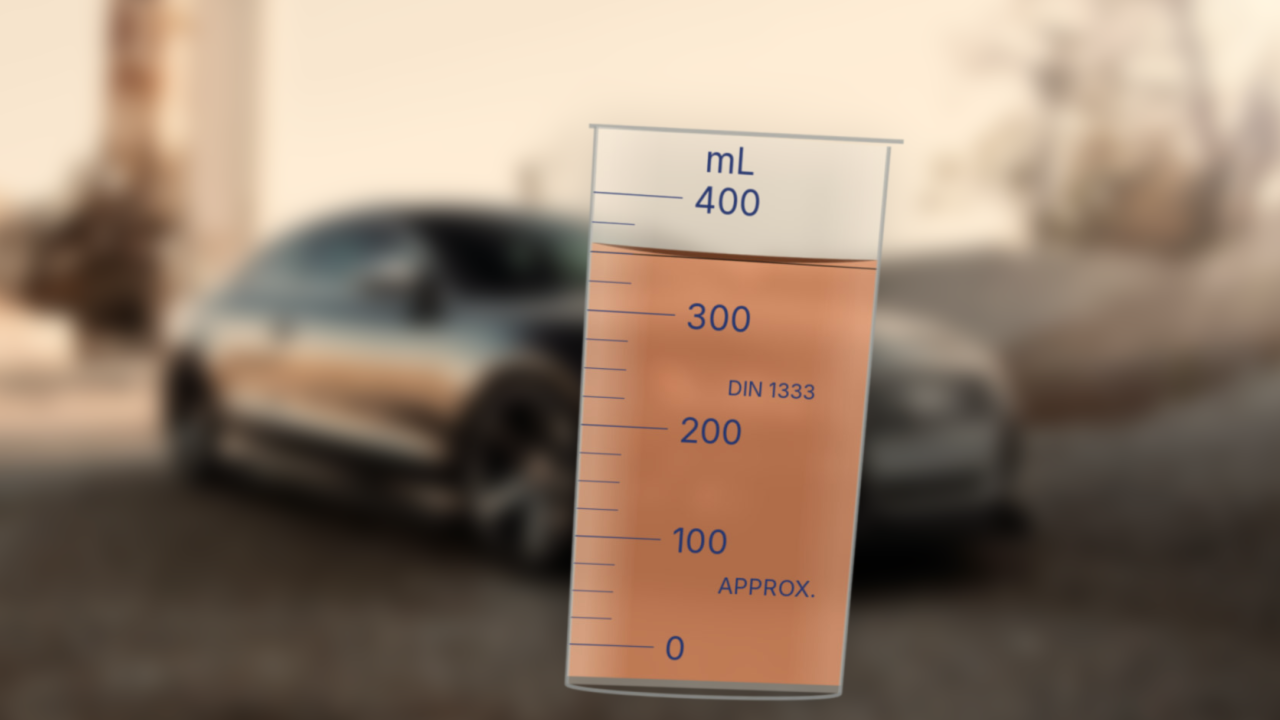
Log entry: mL 350
